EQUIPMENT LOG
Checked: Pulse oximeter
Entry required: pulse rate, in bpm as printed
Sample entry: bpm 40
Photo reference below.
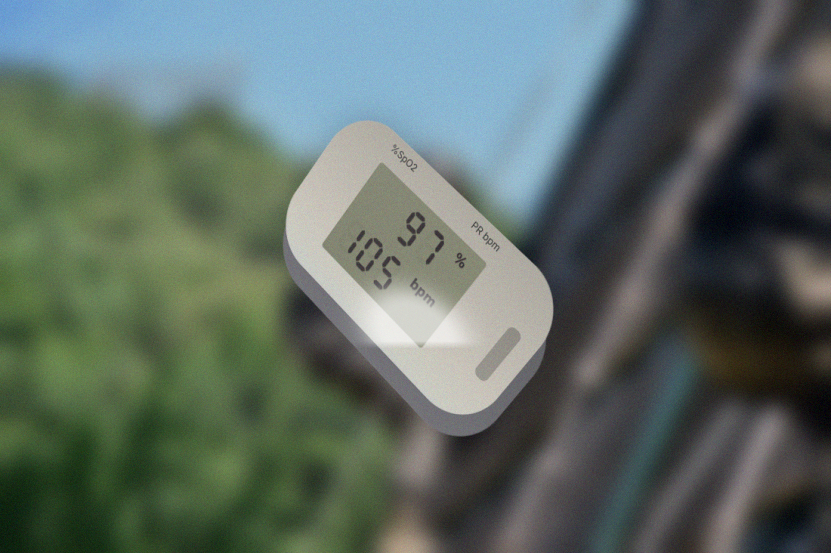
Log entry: bpm 105
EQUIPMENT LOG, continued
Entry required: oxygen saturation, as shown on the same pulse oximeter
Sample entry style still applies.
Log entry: % 97
